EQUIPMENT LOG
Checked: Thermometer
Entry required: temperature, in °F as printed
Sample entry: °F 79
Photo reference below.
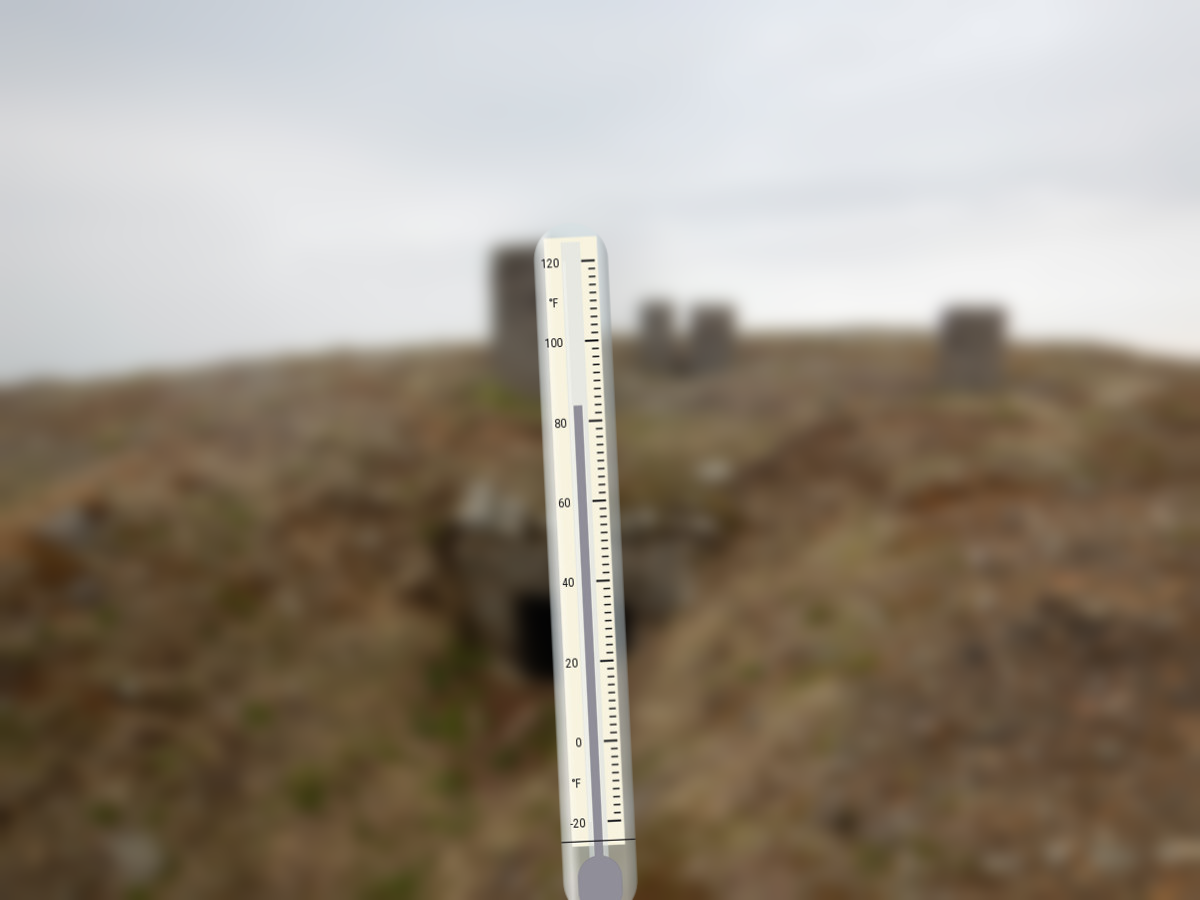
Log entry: °F 84
